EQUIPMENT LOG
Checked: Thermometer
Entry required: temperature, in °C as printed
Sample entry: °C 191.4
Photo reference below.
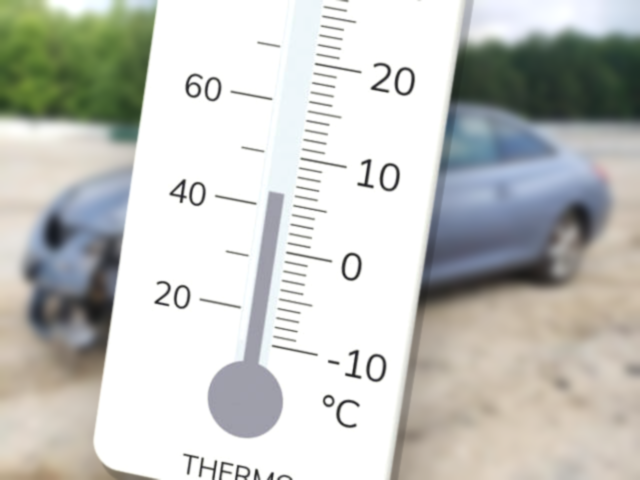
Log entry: °C 6
